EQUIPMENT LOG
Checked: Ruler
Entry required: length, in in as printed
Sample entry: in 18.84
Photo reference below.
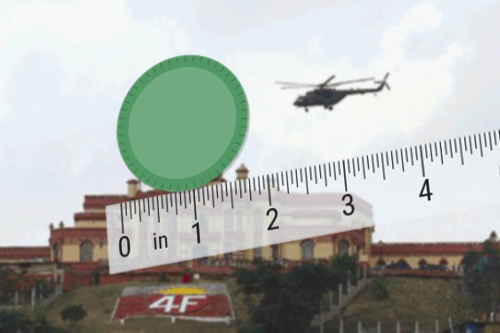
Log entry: in 1.8125
